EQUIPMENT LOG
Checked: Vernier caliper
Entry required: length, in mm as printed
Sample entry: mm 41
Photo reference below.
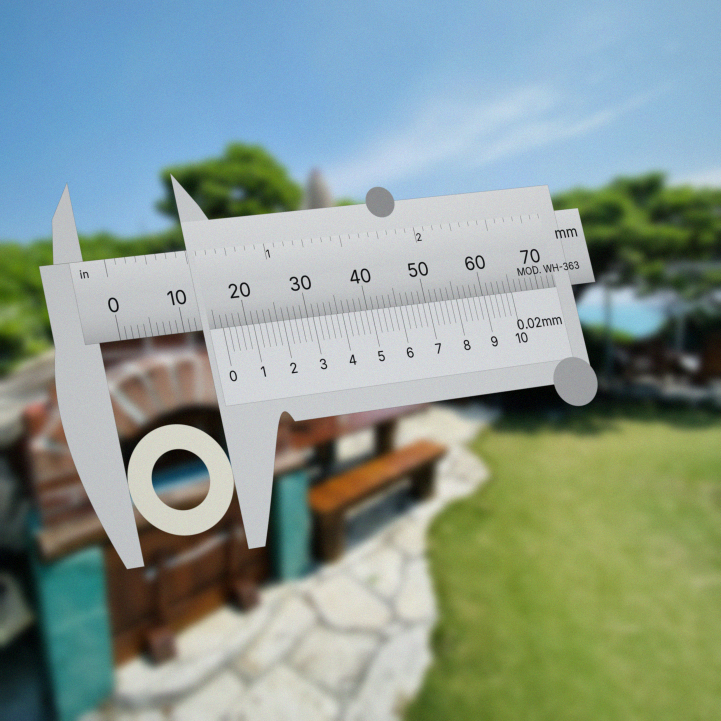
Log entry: mm 16.2
